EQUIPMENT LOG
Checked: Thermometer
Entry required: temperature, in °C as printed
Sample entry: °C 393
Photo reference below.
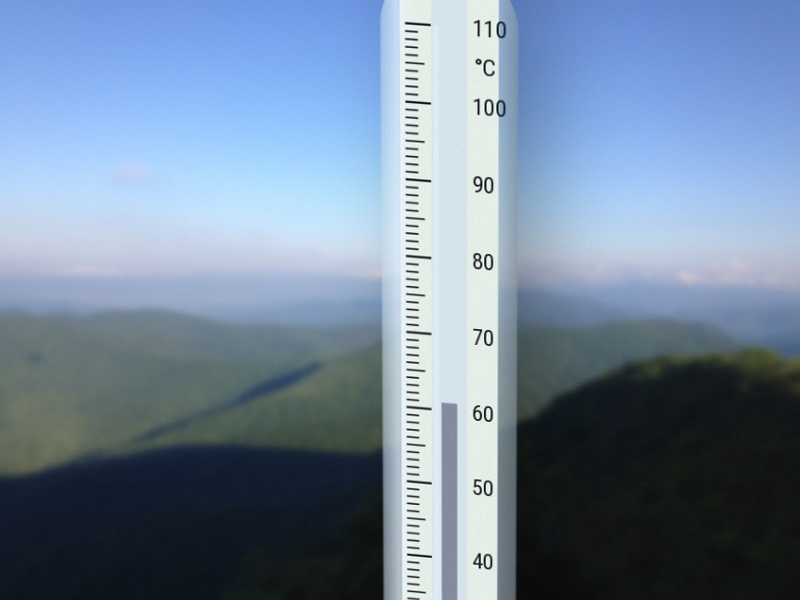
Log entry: °C 61
